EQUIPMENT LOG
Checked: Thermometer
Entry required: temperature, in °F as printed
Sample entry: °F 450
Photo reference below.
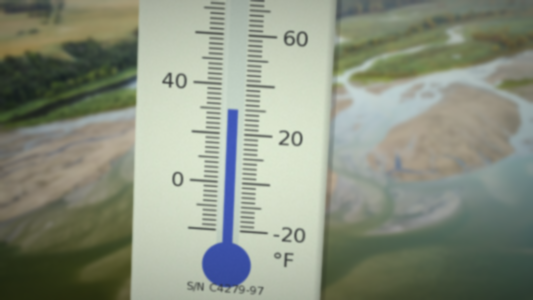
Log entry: °F 30
